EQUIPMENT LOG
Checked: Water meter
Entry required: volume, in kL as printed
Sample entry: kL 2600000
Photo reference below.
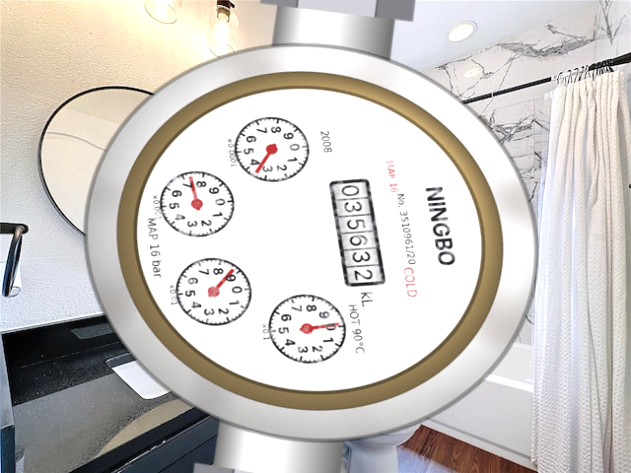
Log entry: kL 35631.9873
